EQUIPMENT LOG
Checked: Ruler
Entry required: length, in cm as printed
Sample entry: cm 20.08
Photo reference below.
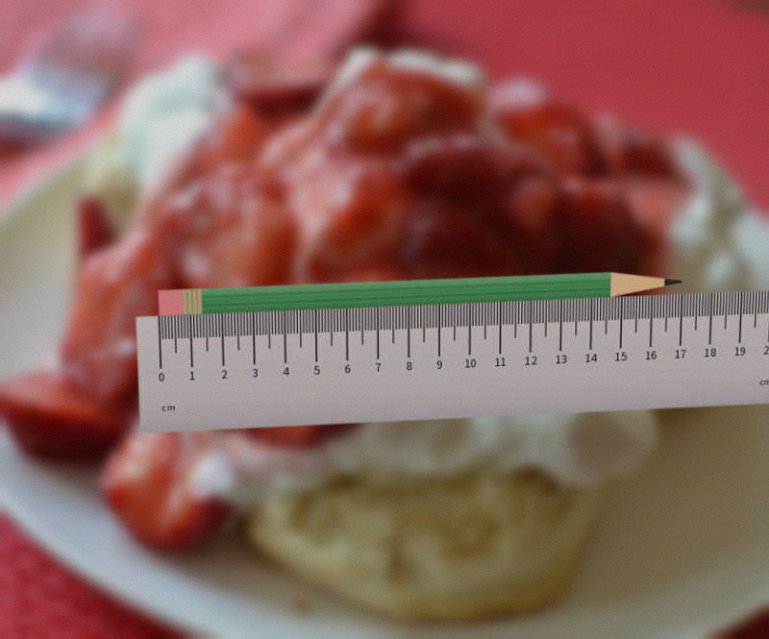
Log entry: cm 17
